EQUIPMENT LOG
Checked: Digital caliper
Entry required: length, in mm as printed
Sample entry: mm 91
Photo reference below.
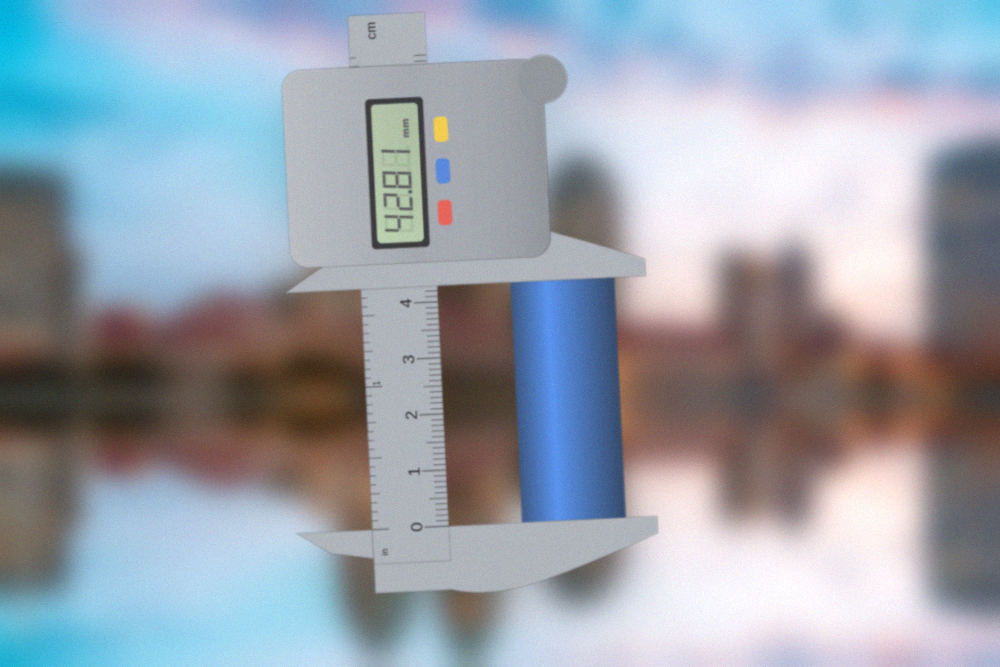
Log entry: mm 42.81
